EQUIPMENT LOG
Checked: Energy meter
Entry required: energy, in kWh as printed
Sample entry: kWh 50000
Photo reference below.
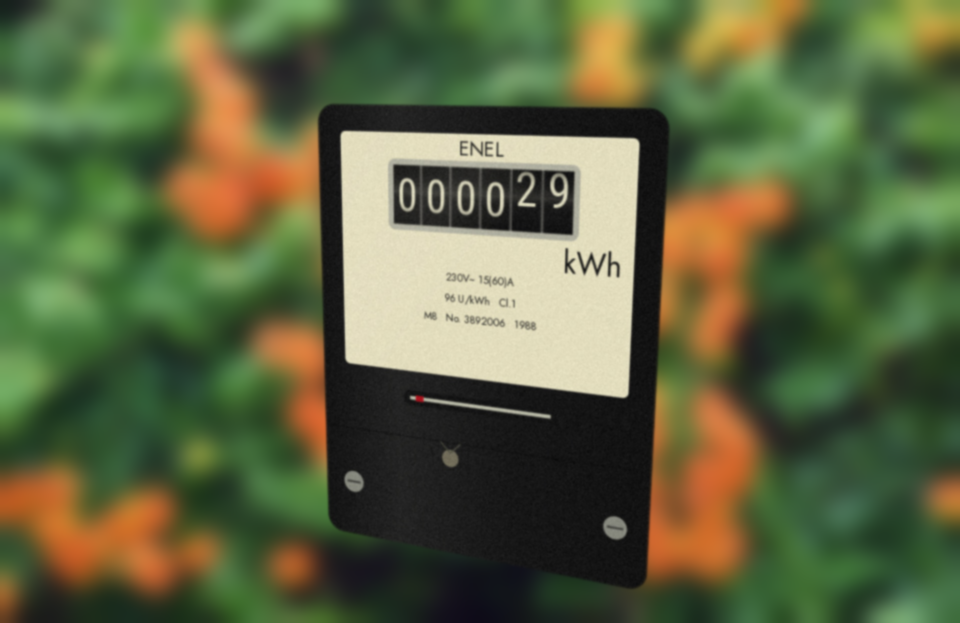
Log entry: kWh 29
